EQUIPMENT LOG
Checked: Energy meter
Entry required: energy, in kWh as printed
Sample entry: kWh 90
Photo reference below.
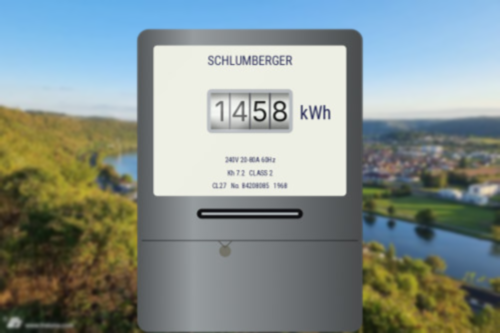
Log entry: kWh 1458
